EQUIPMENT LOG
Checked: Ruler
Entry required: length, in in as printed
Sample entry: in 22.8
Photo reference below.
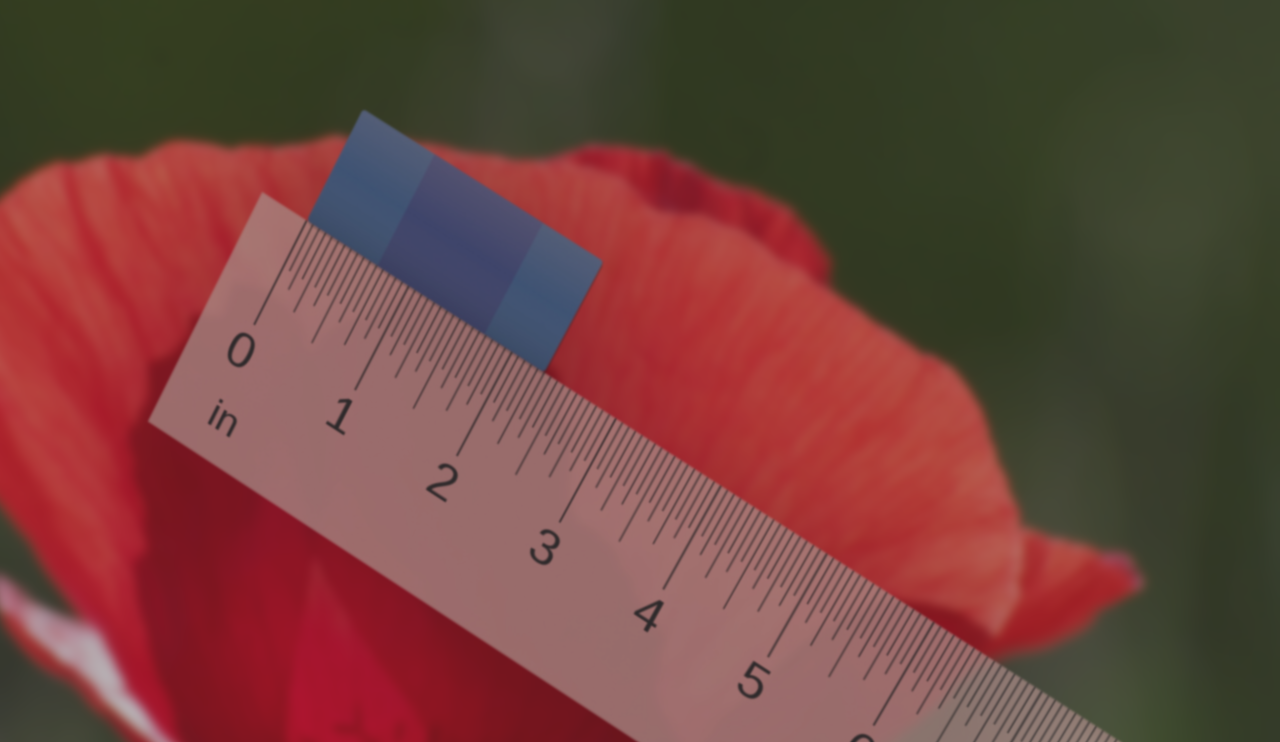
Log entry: in 2.3125
